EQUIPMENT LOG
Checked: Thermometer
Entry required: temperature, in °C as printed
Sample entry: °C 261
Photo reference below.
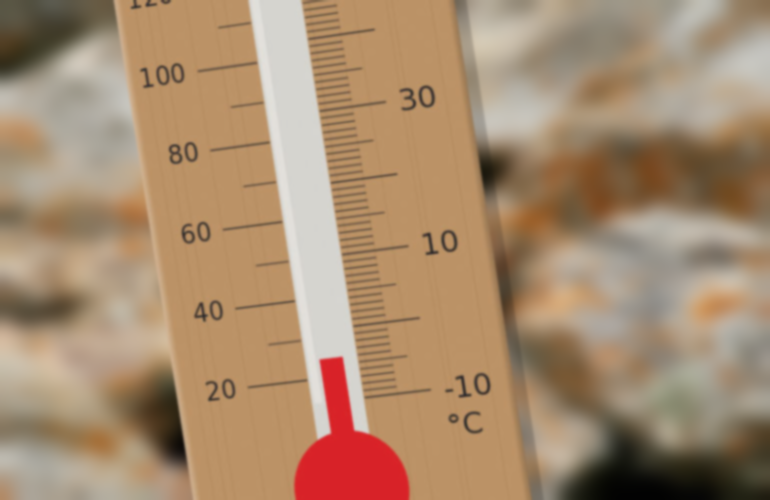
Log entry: °C -4
